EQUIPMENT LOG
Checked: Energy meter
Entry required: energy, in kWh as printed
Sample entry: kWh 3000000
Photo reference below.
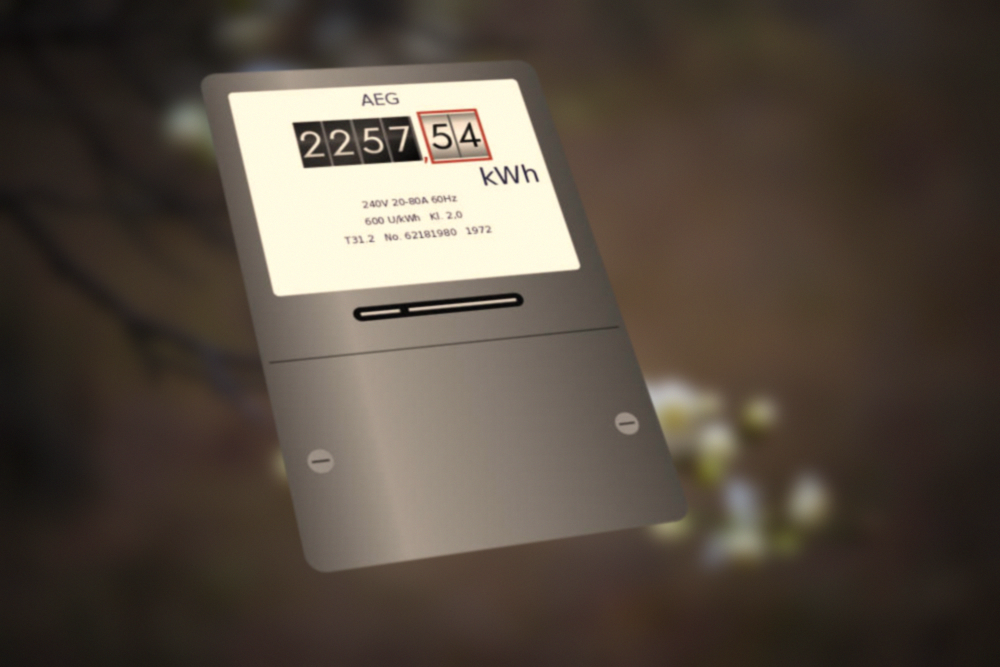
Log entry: kWh 2257.54
